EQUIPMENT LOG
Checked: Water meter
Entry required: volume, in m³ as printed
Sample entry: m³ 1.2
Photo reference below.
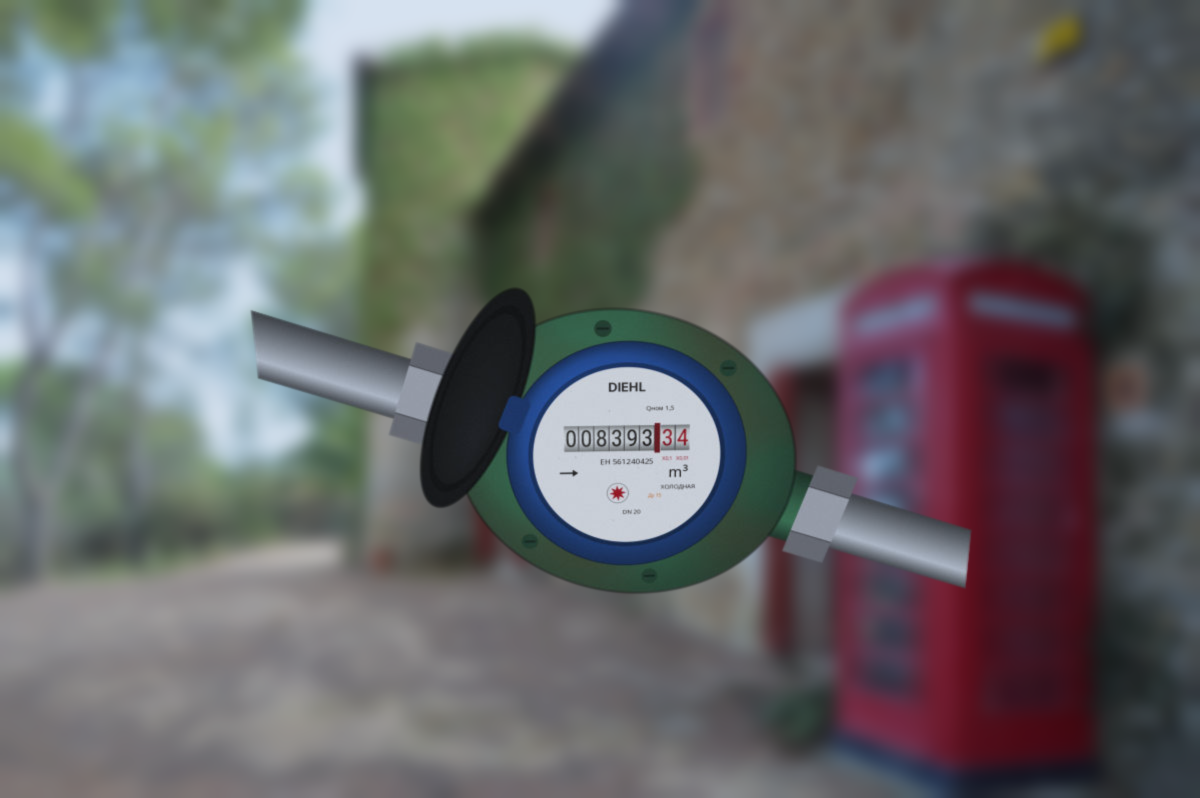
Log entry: m³ 8393.34
